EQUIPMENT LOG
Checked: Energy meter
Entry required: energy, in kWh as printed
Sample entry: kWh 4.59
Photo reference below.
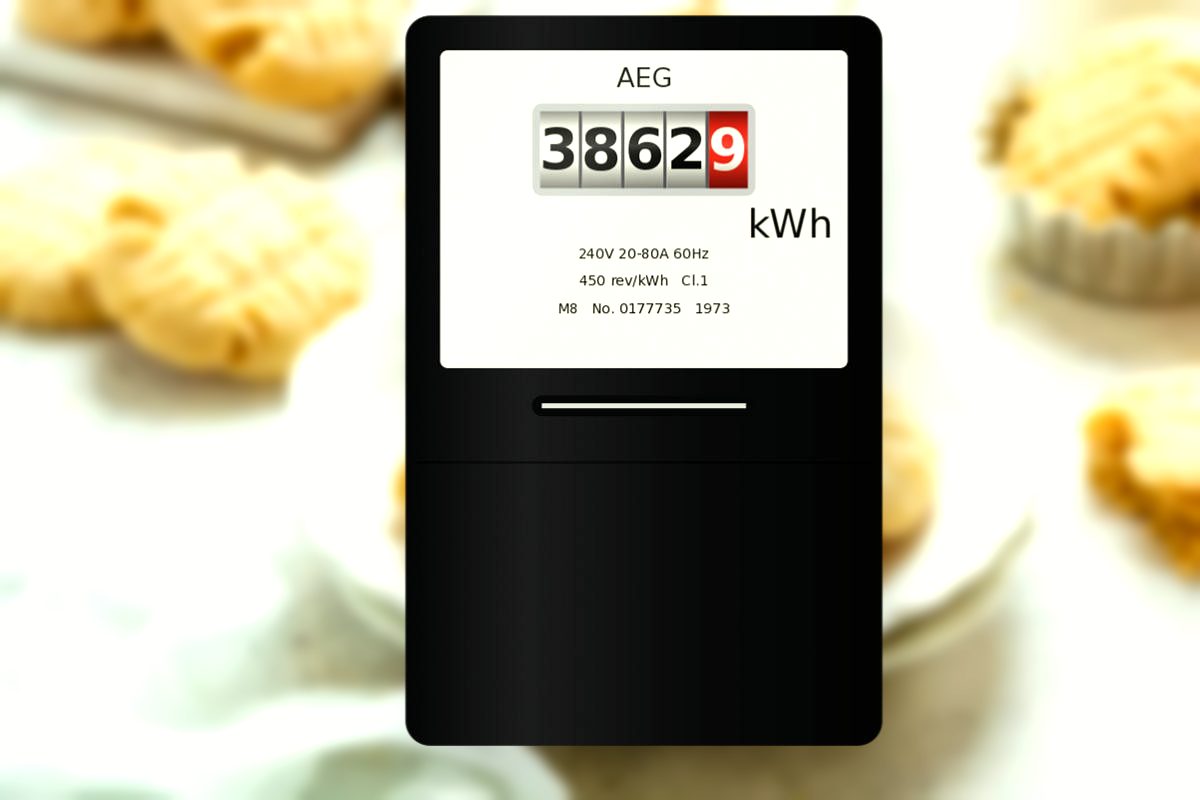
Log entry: kWh 3862.9
